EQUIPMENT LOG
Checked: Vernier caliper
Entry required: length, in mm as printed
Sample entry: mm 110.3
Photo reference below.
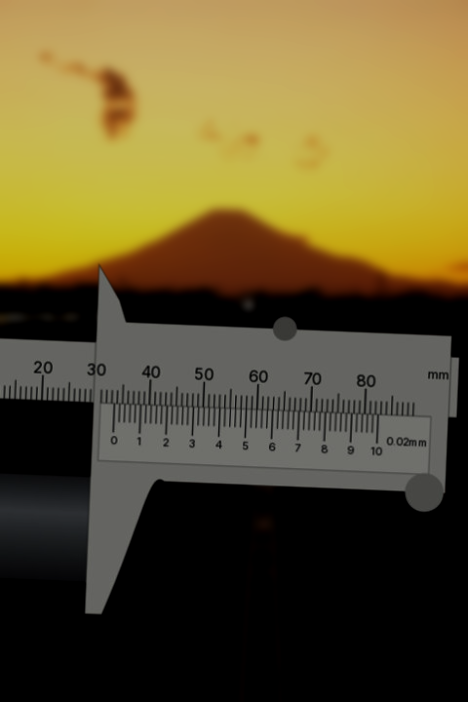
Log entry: mm 33.5
